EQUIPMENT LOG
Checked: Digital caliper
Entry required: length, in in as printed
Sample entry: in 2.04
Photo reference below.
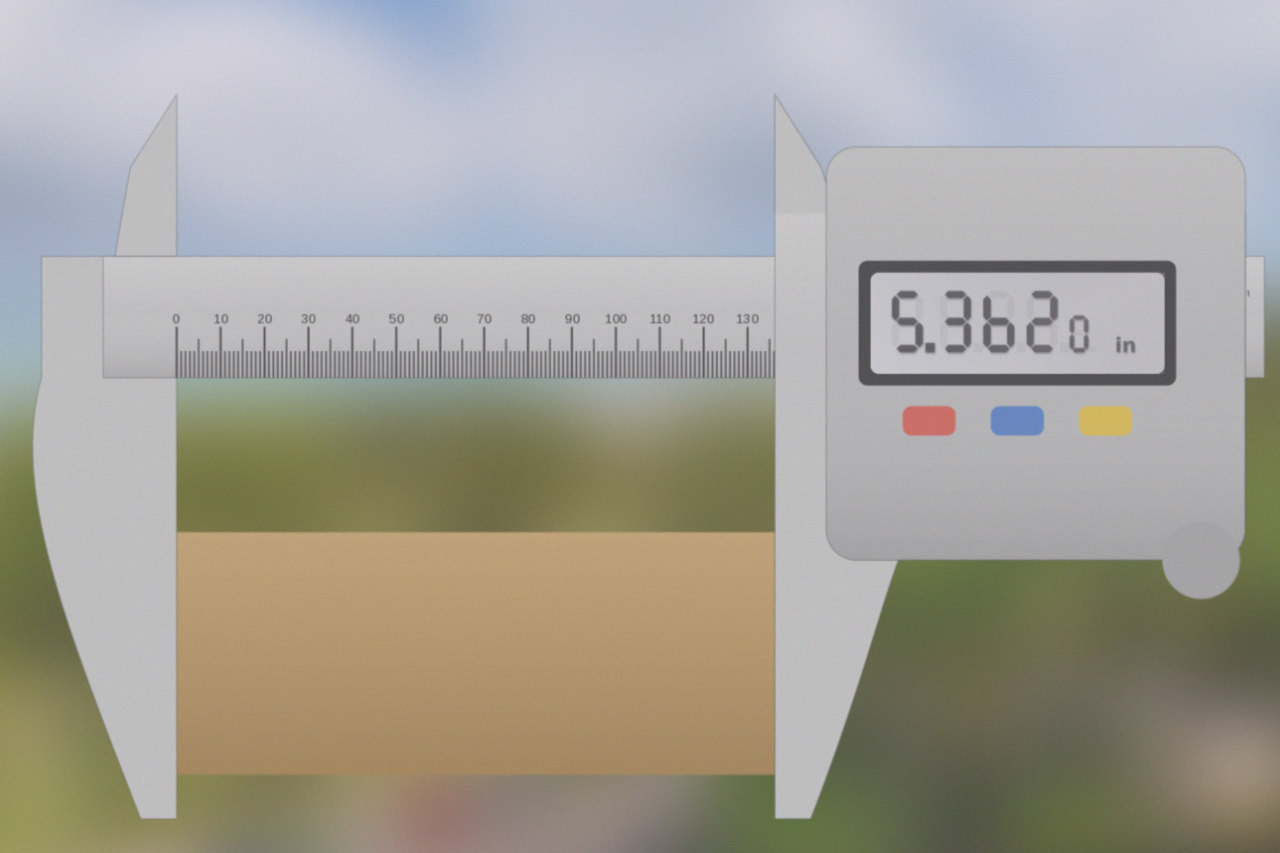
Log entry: in 5.3620
